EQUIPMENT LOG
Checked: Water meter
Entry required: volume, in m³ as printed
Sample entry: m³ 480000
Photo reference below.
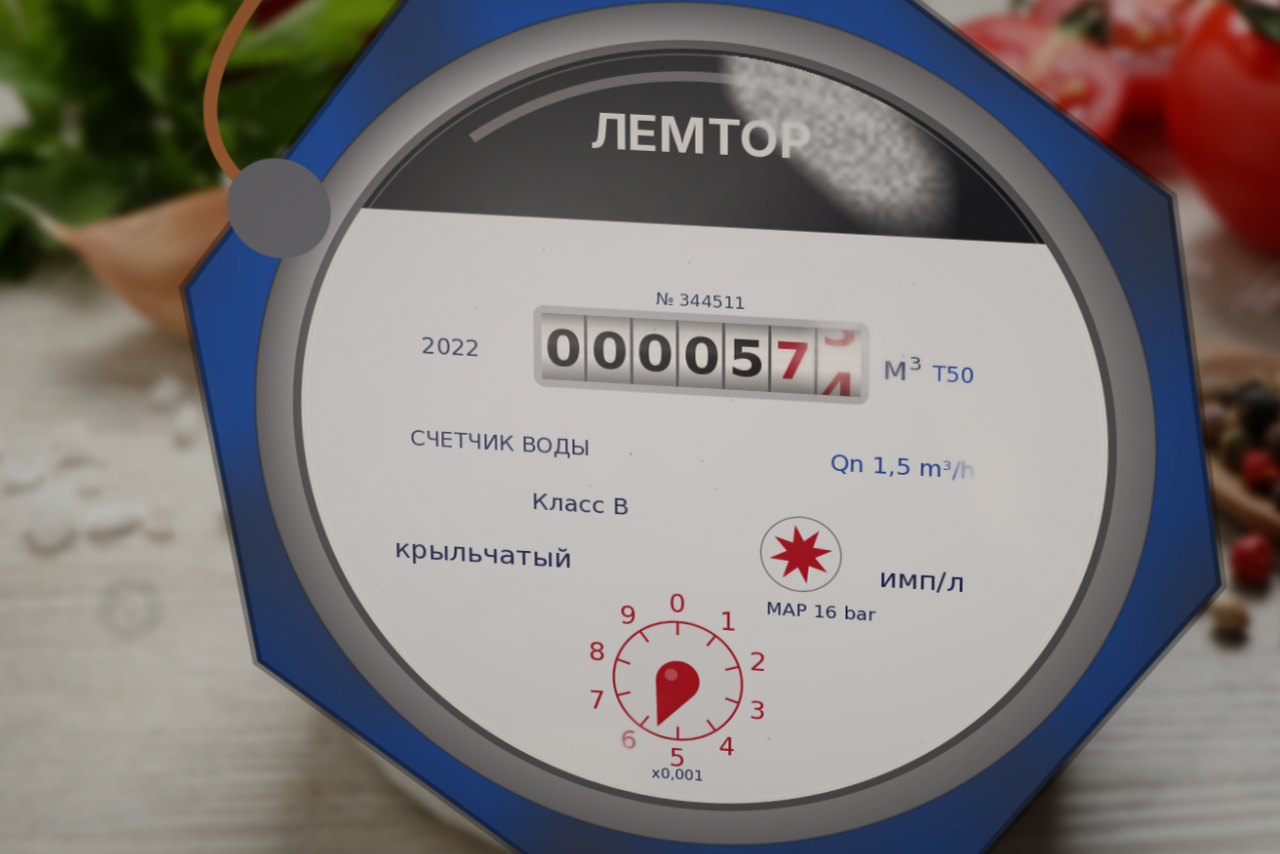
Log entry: m³ 5.735
